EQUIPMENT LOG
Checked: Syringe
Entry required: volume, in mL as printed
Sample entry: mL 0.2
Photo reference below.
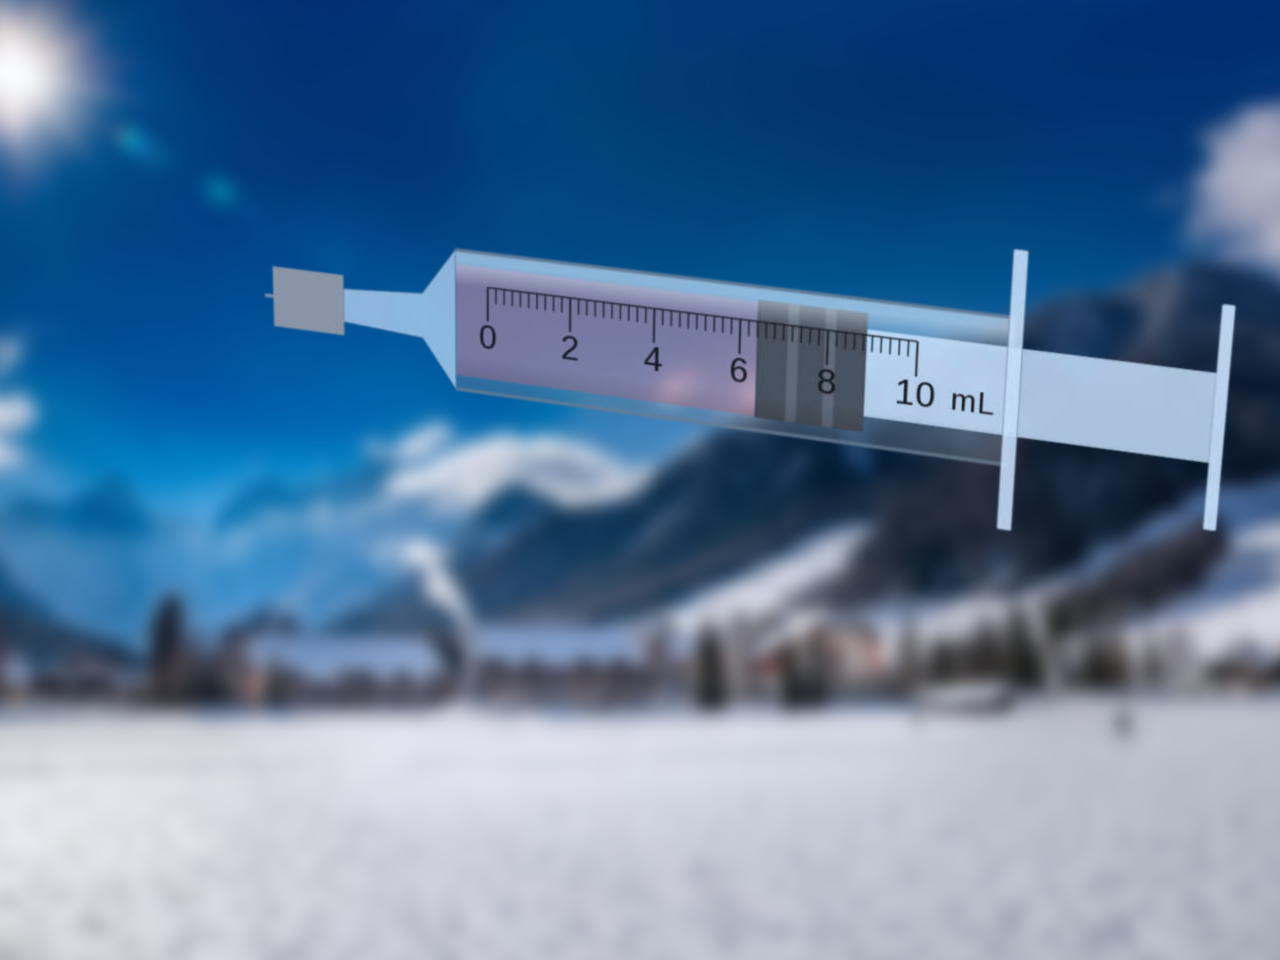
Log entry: mL 6.4
